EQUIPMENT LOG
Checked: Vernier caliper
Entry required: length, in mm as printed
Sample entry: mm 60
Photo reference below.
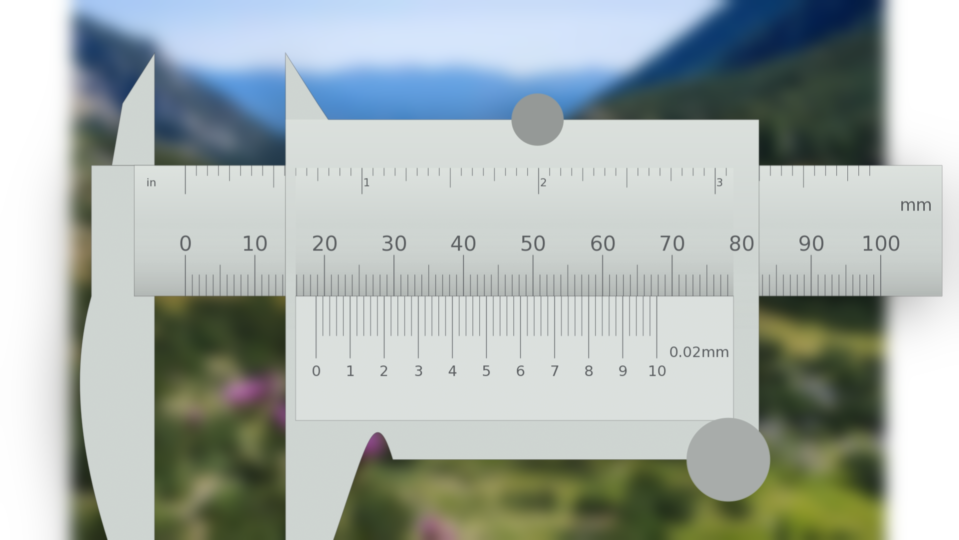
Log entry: mm 18.8
